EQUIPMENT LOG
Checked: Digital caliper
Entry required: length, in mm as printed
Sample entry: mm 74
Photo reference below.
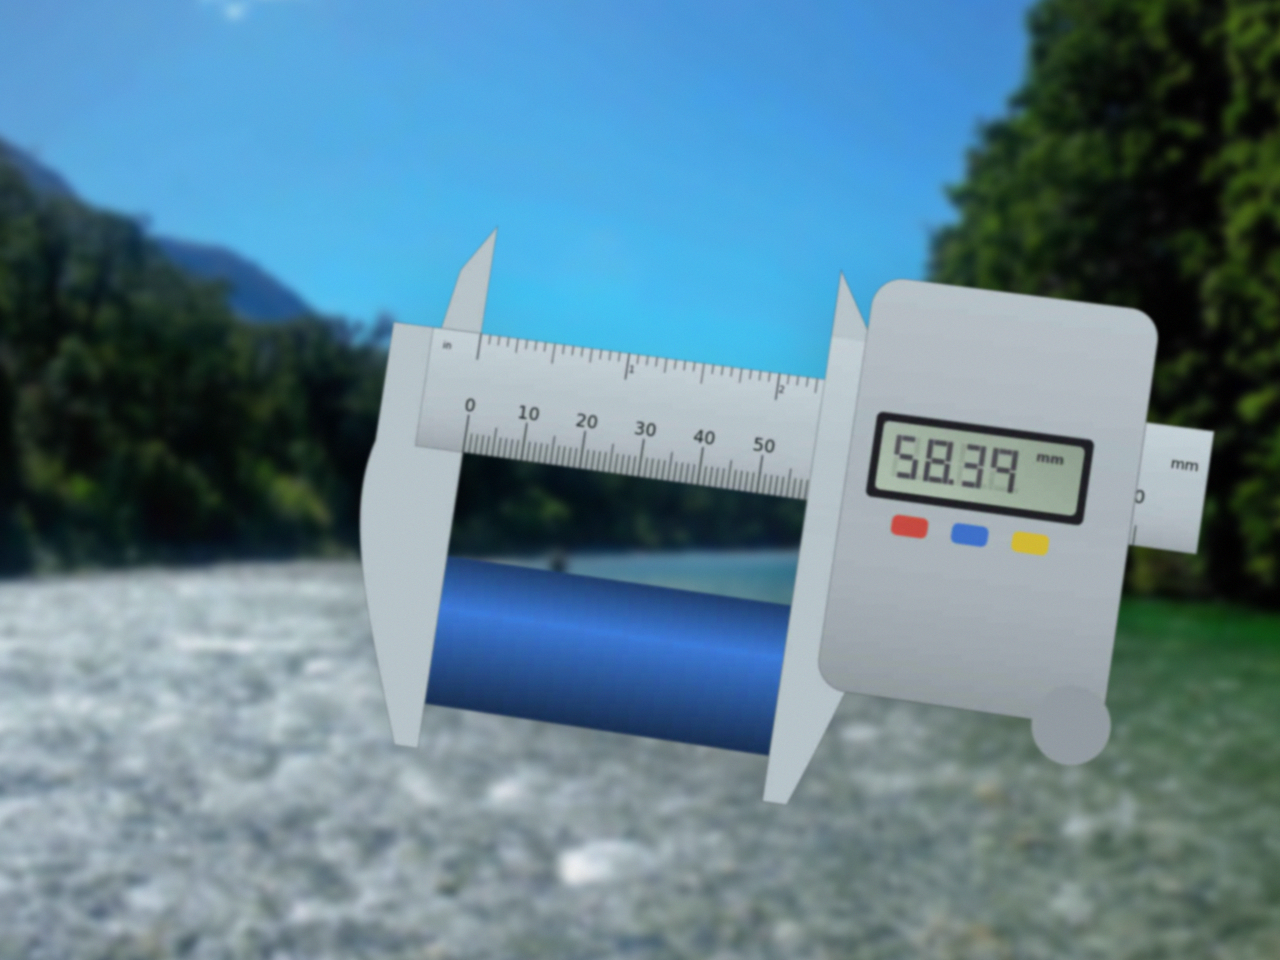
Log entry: mm 58.39
